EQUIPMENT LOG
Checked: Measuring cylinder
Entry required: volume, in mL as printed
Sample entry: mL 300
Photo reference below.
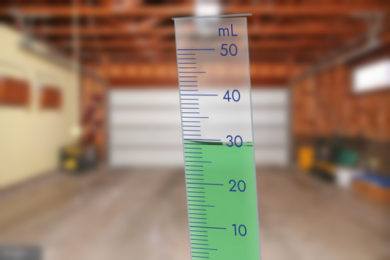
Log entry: mL 29
